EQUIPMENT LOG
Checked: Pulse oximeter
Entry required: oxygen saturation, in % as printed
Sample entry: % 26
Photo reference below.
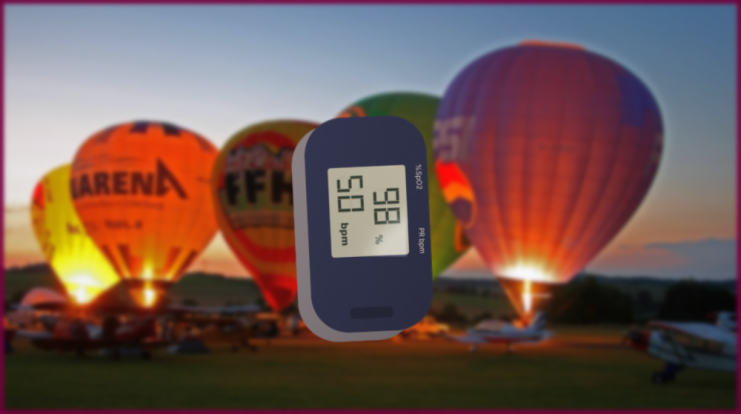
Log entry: % 98
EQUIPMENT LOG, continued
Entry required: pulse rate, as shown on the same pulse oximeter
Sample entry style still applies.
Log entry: bpm 50
